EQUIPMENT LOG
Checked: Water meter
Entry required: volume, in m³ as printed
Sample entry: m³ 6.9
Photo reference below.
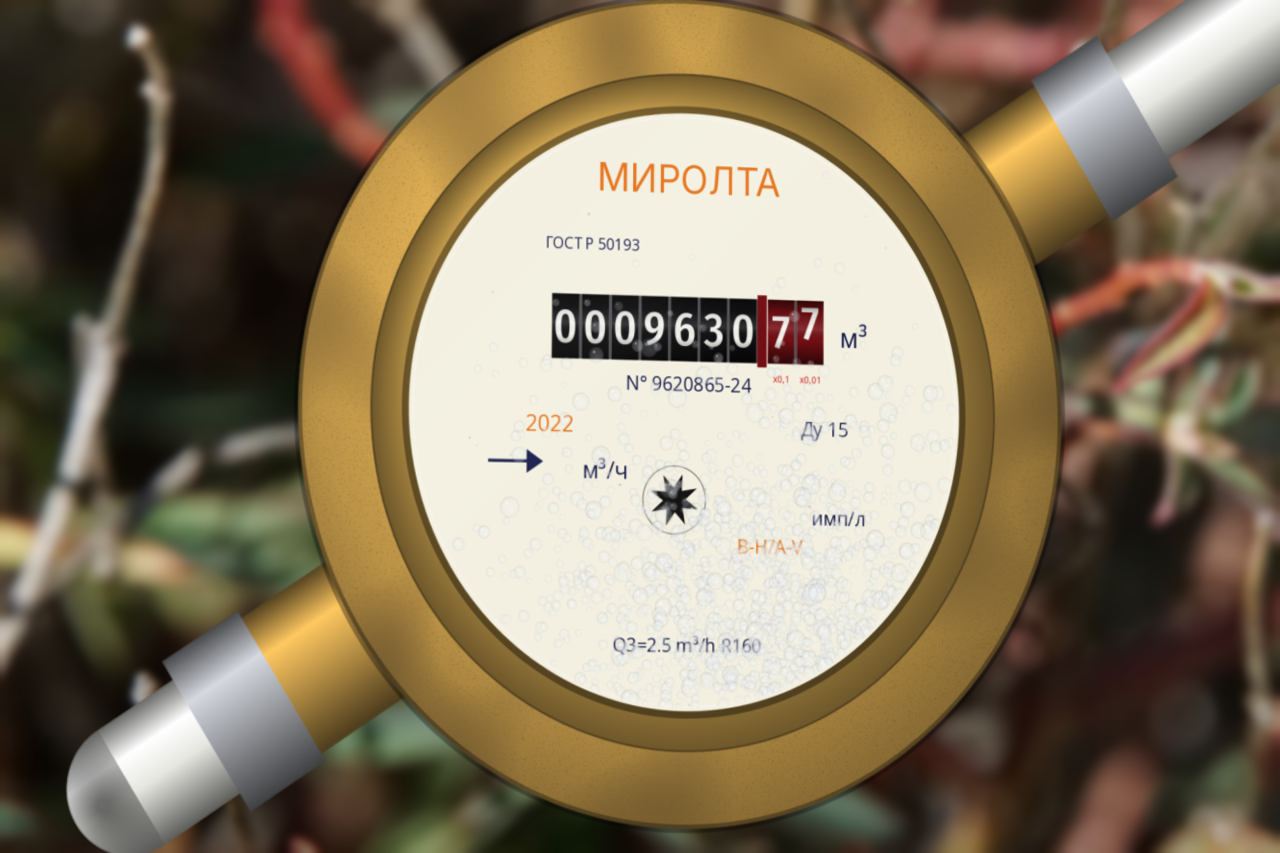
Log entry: m³ 9630.77
